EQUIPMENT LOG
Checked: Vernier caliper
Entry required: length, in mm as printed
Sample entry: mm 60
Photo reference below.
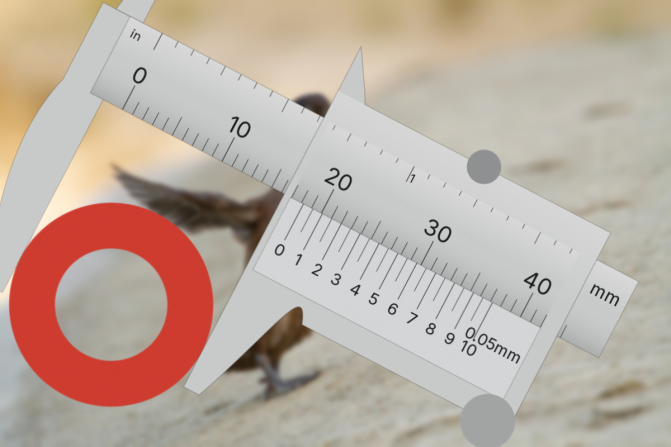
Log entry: mm 18.2
